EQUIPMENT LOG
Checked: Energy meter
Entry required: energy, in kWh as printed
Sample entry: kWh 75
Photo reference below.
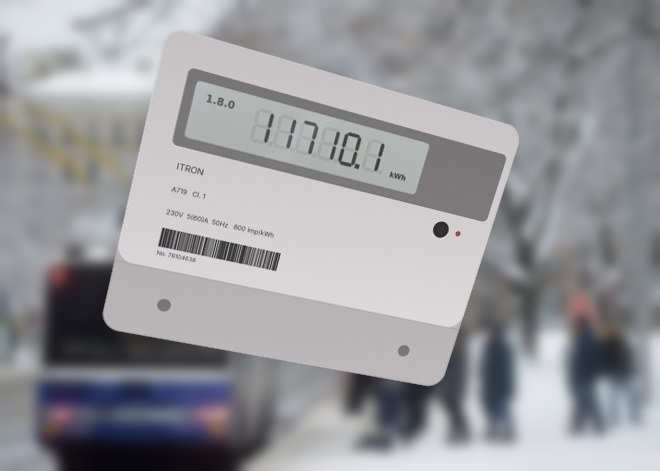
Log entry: kWh 11710.1
